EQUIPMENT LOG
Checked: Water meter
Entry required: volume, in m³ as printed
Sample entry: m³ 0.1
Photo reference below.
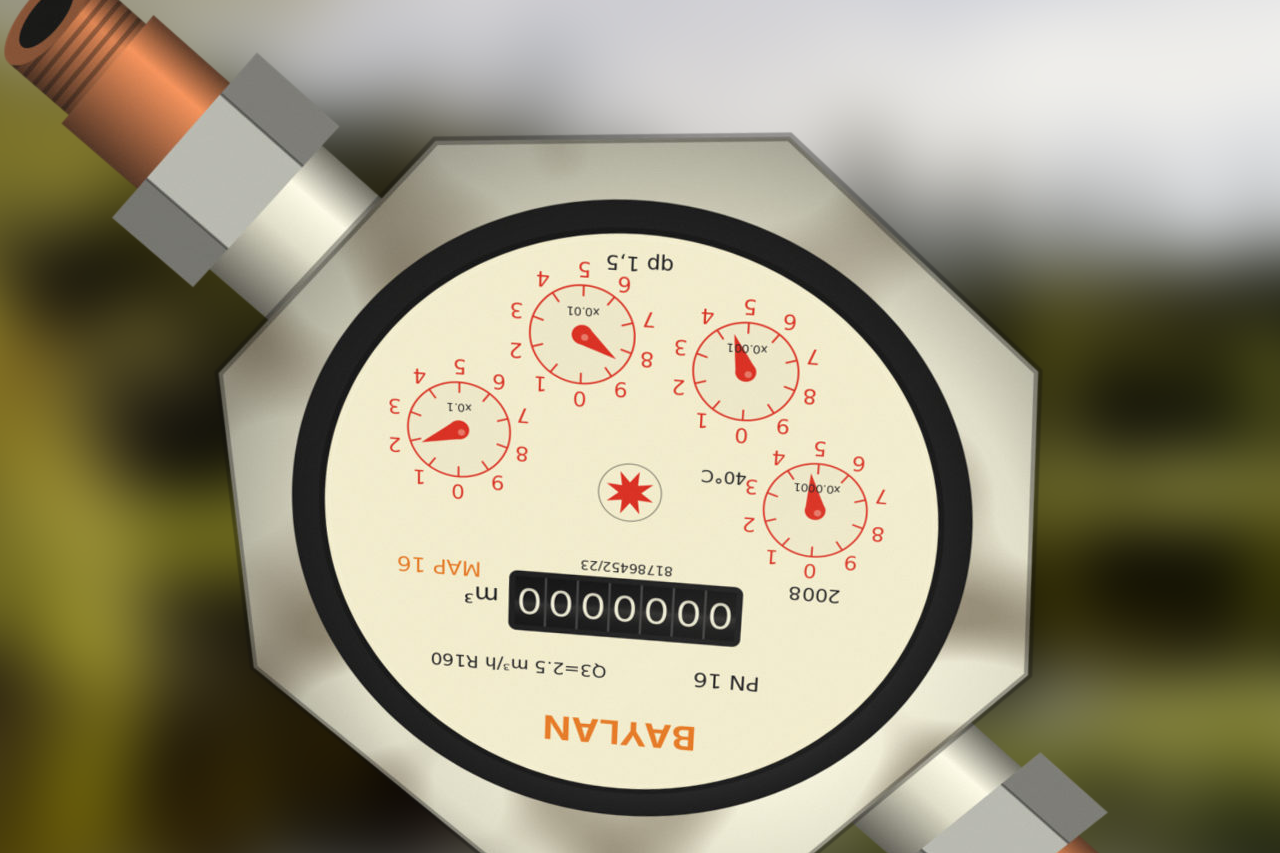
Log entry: m³ 0.1844
